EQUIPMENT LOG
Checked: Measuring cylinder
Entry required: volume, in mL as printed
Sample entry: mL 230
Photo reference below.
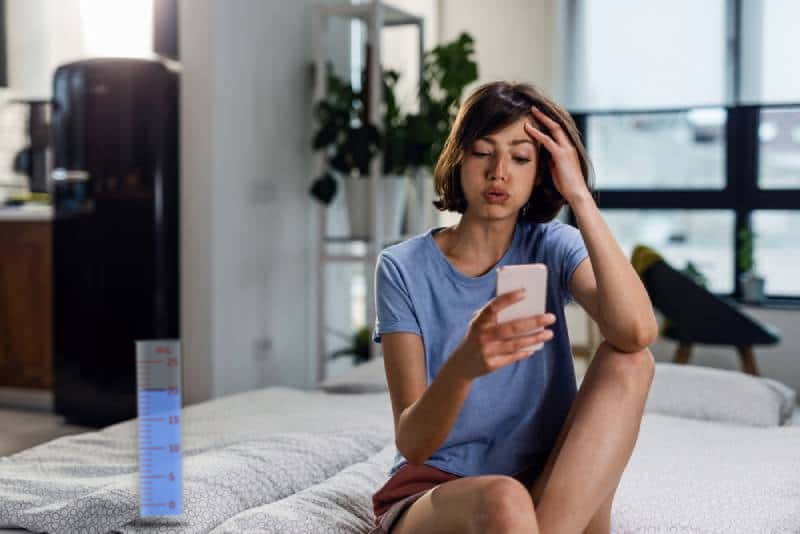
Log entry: mL 20
